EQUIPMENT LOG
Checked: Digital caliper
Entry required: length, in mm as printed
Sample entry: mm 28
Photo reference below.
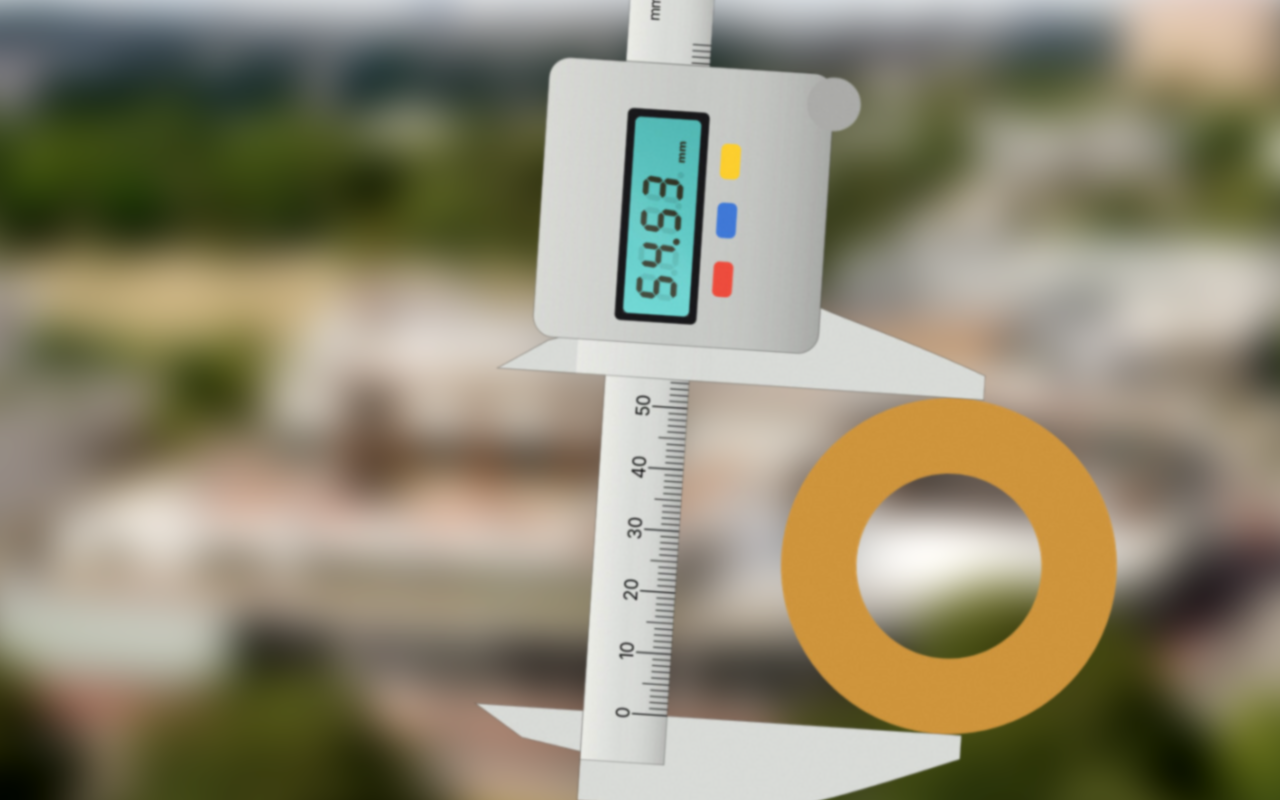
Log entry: mm 54.53
